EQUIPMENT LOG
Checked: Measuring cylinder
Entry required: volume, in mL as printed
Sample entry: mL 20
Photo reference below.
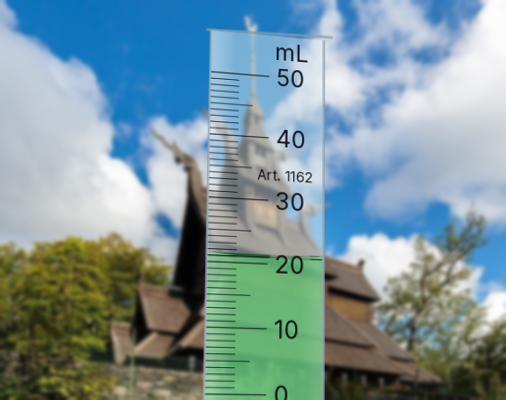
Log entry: mL 21
